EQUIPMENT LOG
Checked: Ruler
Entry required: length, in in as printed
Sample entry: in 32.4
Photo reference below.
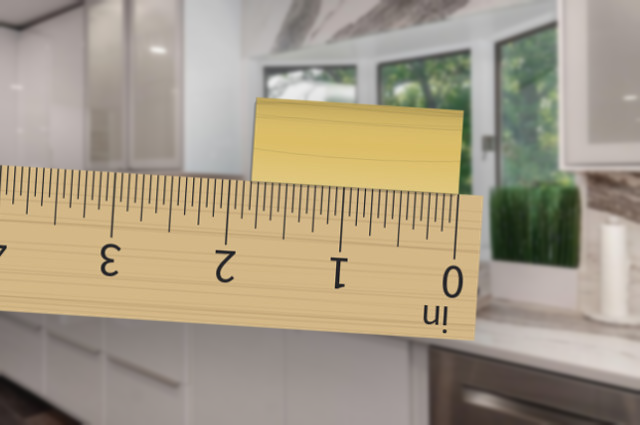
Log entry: in 1.8125
